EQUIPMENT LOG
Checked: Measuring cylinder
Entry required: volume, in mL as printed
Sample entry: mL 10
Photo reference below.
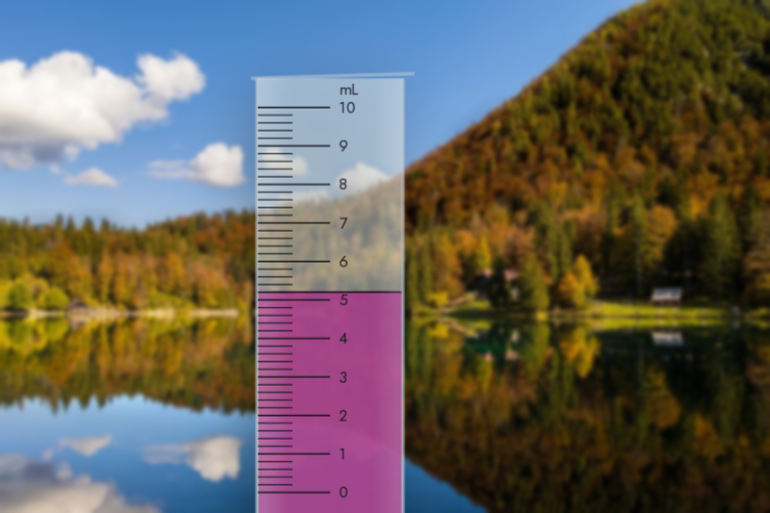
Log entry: mL 5.2
